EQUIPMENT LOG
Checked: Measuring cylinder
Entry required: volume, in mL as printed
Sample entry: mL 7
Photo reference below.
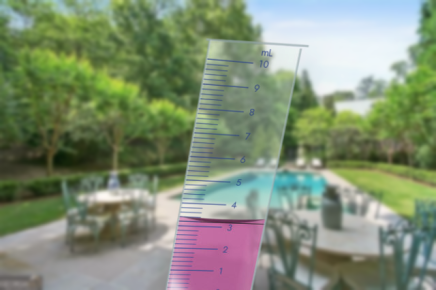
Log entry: mL 3.2
